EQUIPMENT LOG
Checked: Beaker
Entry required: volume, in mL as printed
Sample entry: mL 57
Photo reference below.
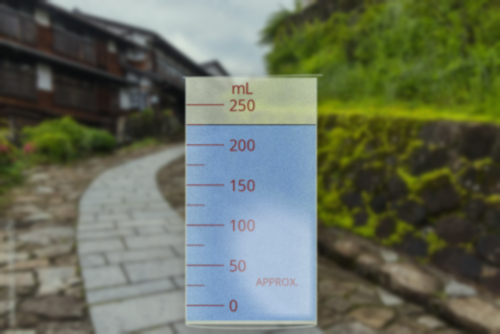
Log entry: mL 225
